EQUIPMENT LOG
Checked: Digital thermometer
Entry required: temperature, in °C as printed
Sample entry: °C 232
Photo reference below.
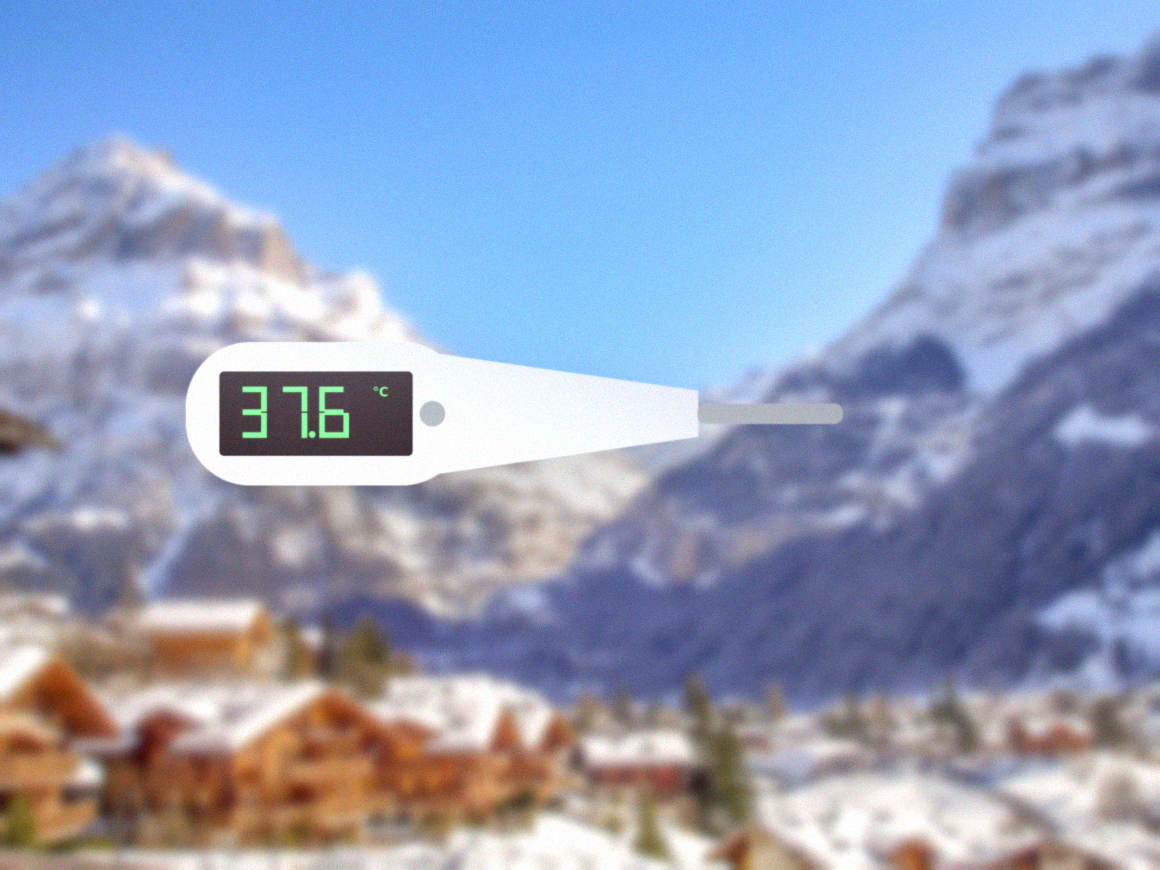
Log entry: °C 37.6
